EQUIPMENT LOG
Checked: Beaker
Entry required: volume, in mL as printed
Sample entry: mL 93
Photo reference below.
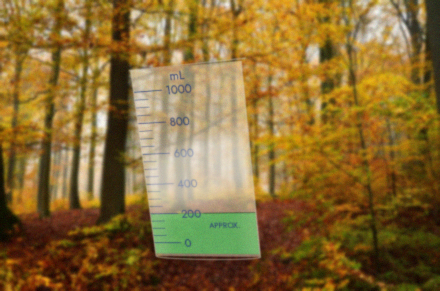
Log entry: mL 200
